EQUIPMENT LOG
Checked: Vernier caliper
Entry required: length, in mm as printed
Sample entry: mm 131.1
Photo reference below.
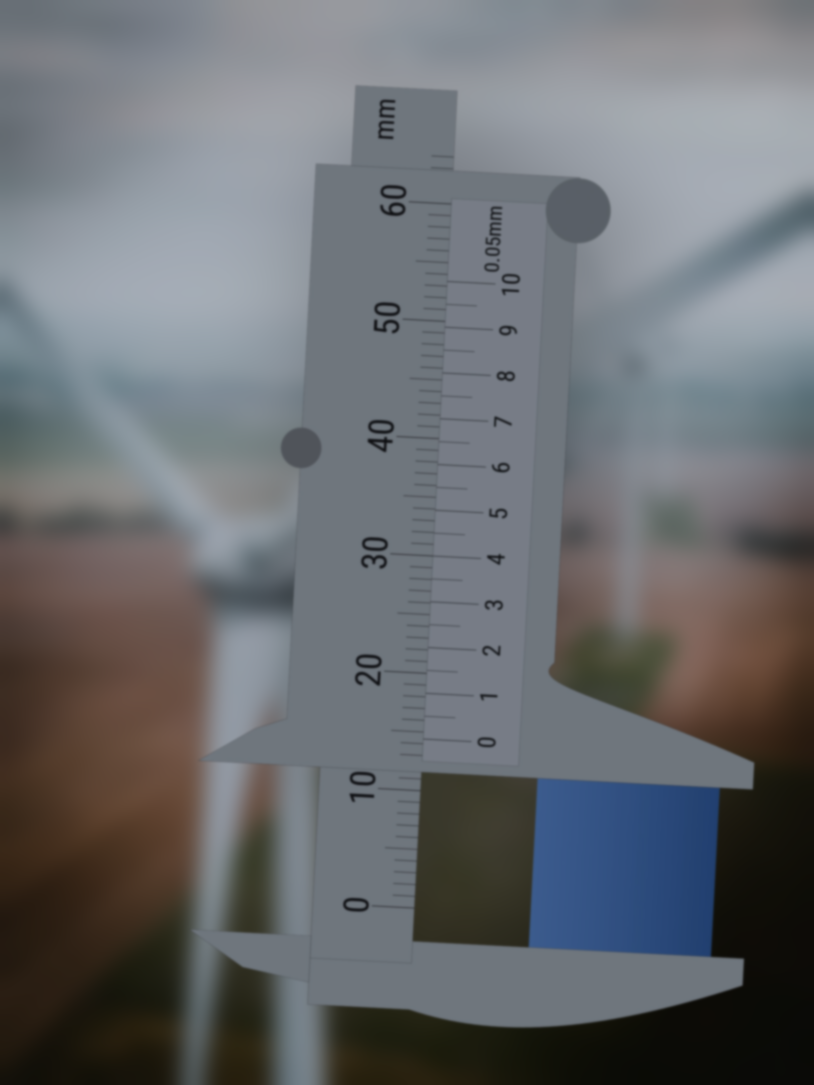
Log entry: mm 14.4
